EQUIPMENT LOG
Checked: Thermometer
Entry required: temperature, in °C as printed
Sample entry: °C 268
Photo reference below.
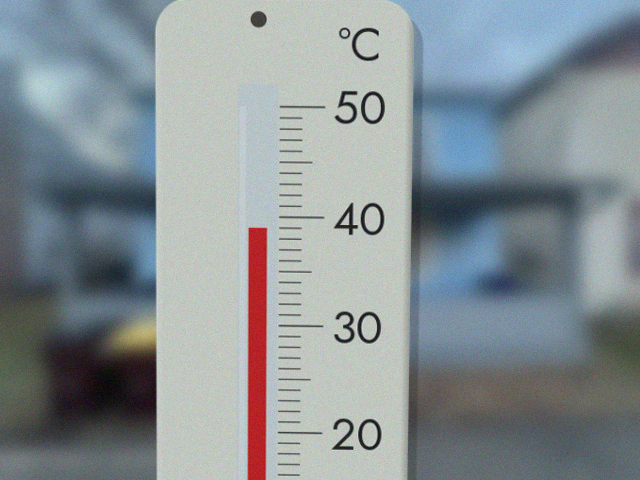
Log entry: °C 39
